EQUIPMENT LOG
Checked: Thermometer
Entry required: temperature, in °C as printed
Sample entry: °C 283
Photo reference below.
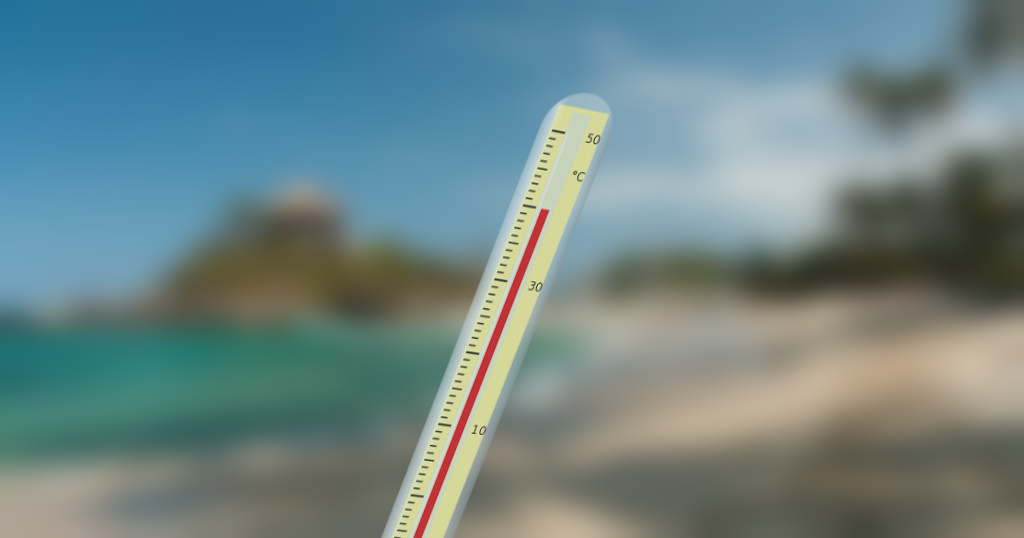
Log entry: °C 40
